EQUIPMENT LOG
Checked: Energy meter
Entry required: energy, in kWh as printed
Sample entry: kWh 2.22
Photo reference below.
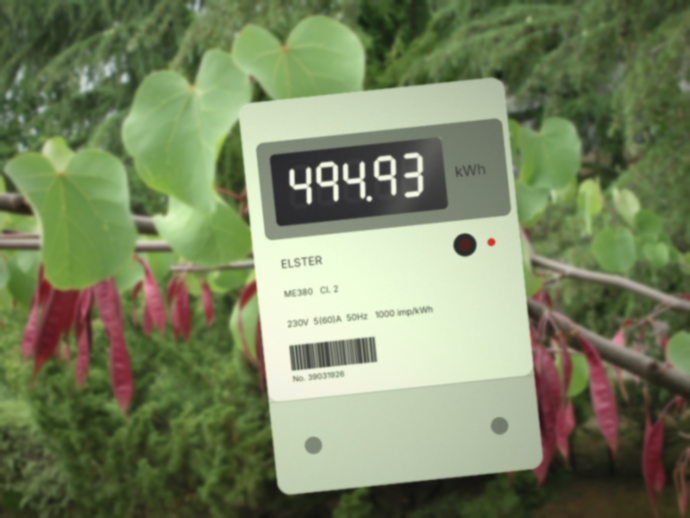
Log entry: kWh 494.93
